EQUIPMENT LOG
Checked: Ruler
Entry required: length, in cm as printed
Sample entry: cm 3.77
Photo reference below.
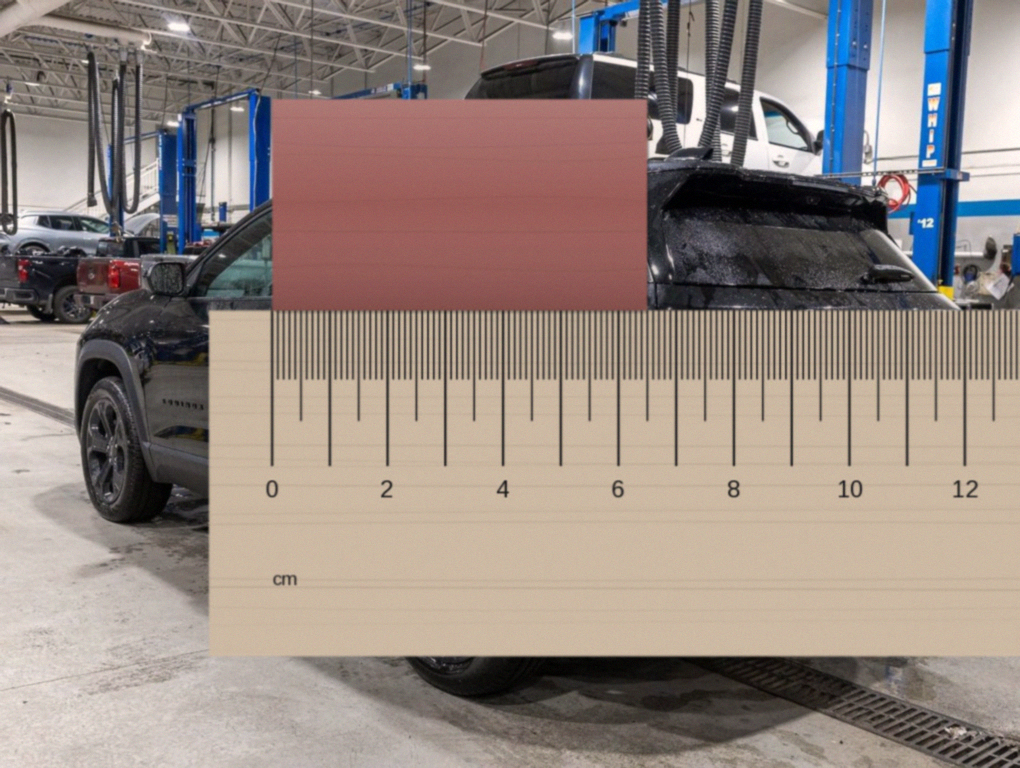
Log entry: cm 6.5
